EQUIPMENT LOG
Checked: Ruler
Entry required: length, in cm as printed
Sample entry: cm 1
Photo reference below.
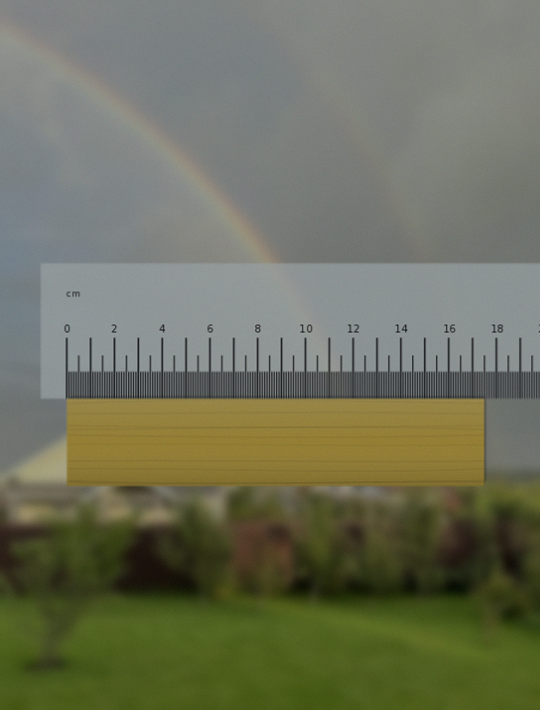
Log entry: cm 17.5
